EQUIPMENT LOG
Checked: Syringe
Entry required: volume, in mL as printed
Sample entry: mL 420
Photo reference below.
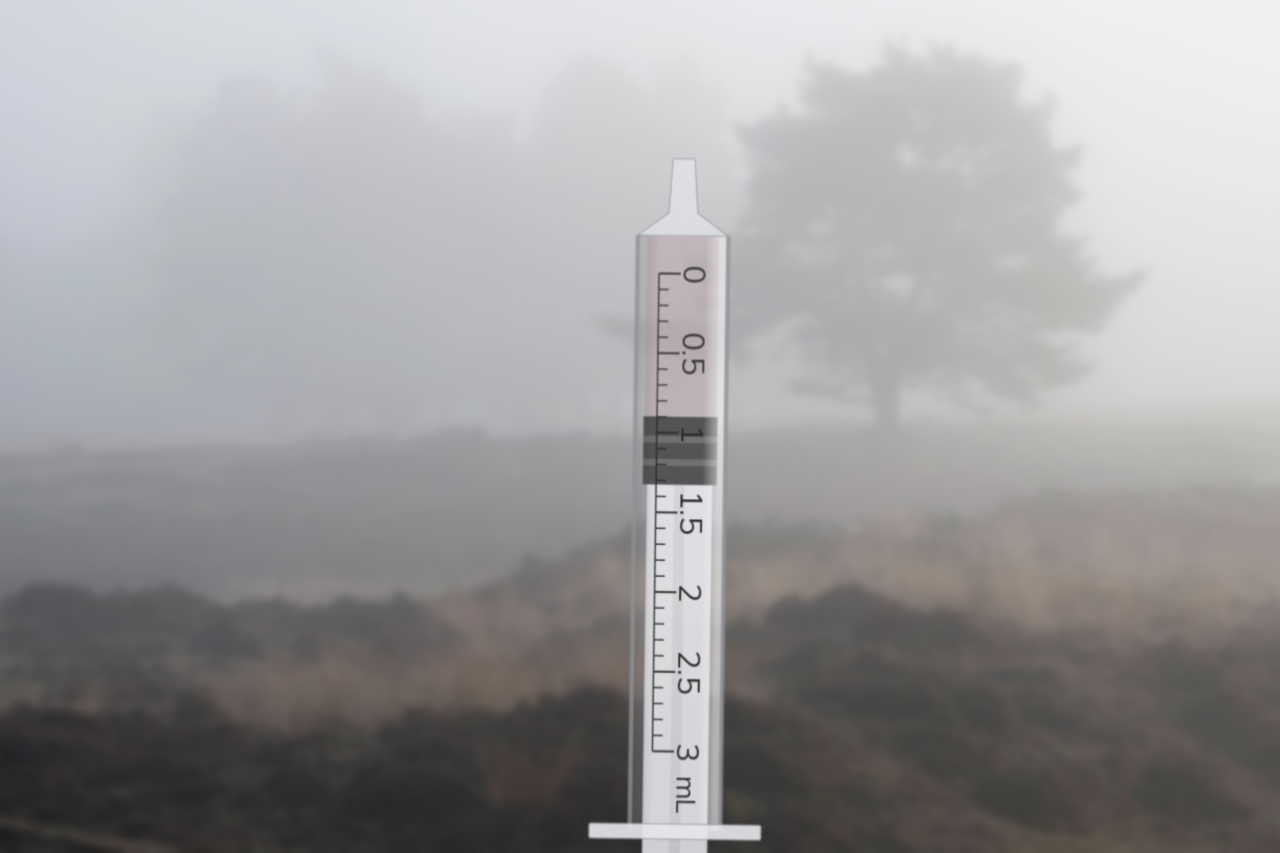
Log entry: mL 0.9
